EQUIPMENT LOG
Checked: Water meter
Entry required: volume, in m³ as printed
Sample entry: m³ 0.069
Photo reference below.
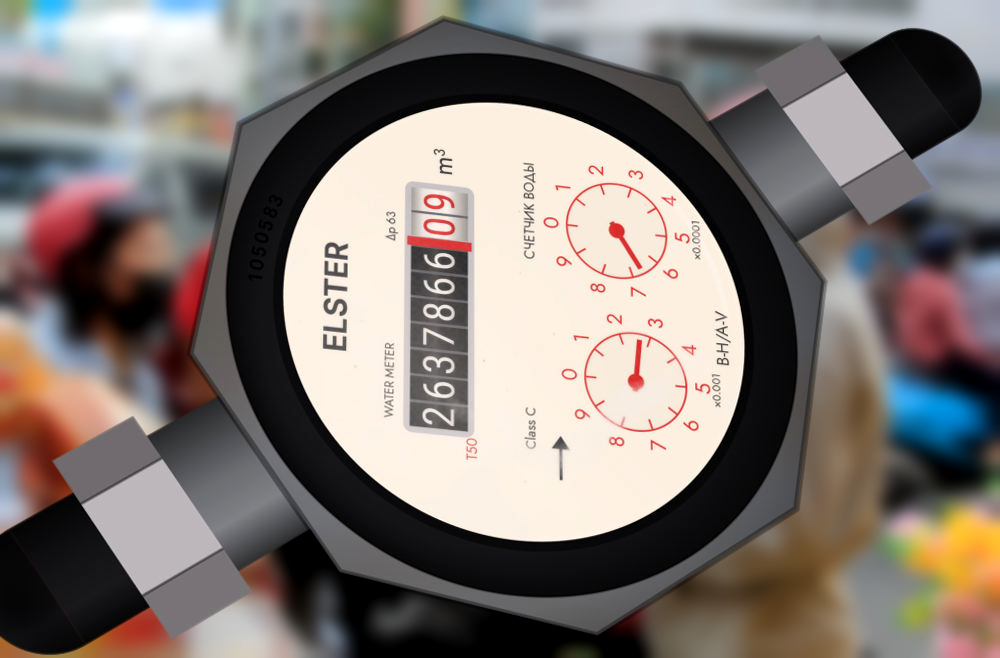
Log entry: m³ 2637866.0926
